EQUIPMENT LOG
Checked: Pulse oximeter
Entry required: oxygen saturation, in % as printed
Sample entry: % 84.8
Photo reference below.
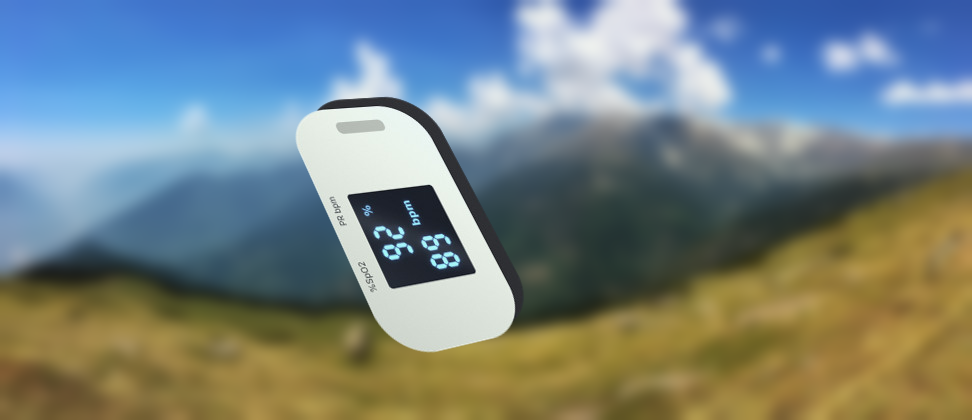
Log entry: % 92
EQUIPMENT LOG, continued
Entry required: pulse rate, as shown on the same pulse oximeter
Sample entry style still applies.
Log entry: bpm 89
